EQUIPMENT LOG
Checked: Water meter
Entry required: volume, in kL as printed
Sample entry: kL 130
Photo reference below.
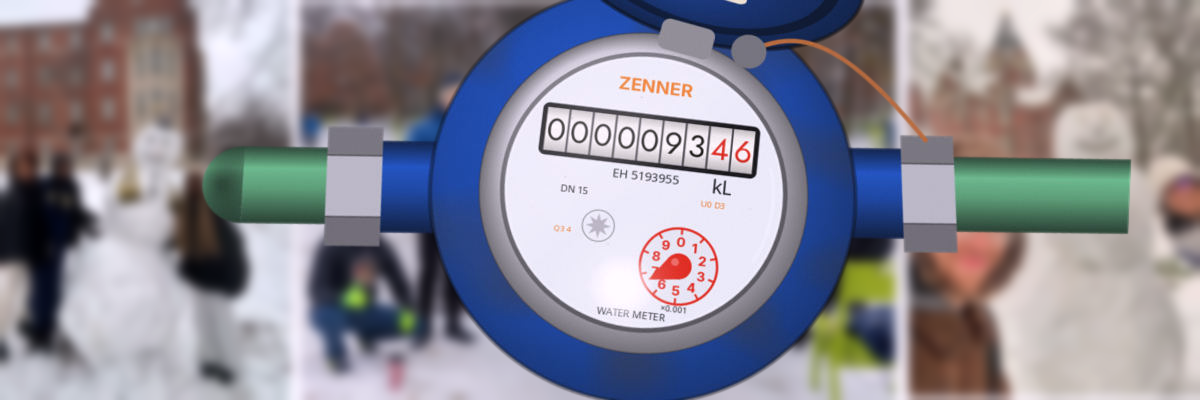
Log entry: kL 93.466
